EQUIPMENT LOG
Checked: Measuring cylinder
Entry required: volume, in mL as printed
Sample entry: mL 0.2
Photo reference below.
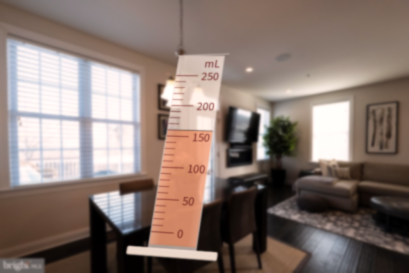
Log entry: mL 160
